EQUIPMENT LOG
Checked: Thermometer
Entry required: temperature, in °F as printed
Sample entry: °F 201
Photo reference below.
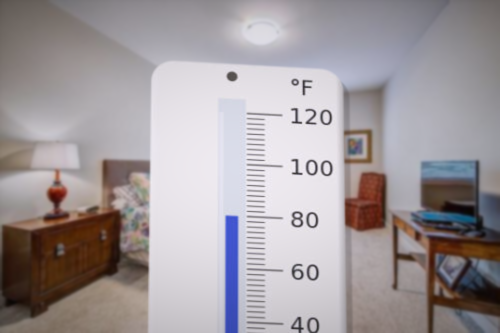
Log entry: °F 80
